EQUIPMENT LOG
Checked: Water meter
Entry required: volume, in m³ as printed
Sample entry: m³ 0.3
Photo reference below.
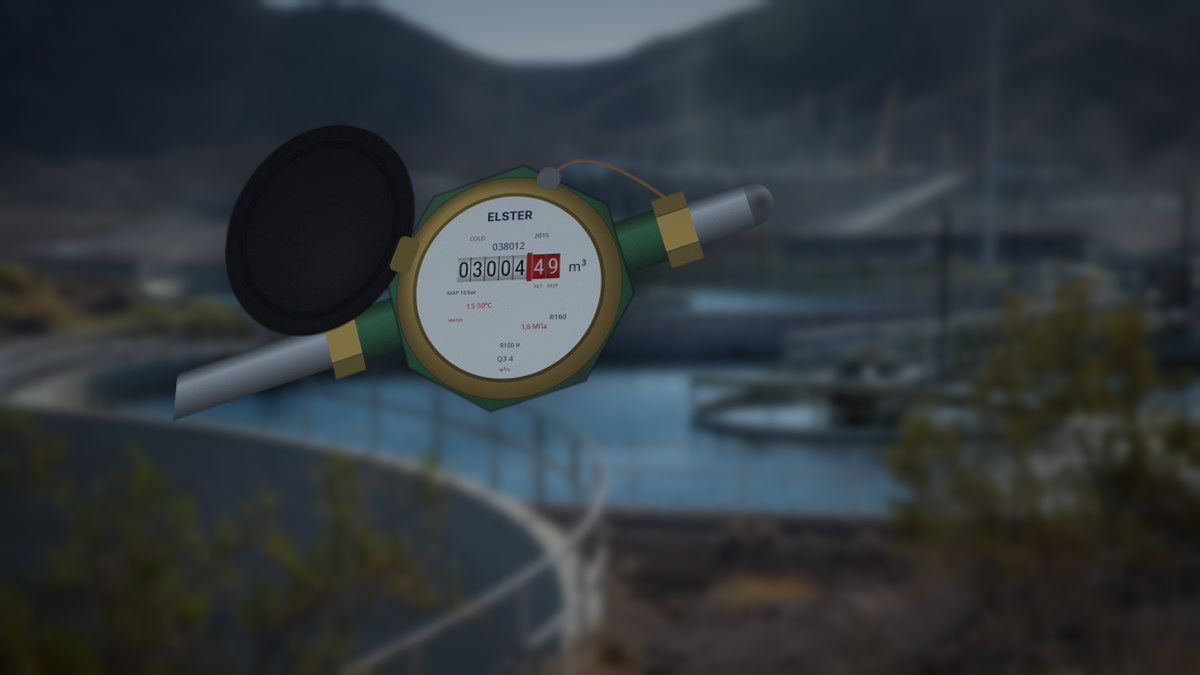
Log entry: m³ 3004.49
